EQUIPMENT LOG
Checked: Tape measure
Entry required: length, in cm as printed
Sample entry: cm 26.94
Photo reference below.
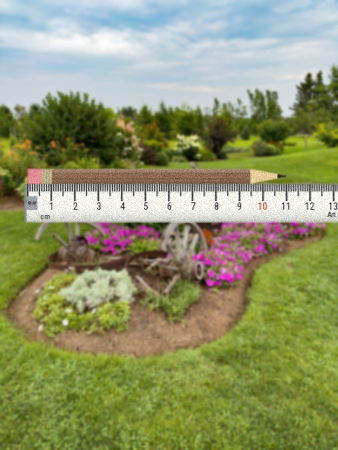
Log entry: cm 11
